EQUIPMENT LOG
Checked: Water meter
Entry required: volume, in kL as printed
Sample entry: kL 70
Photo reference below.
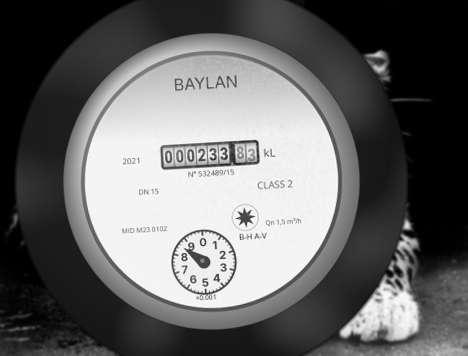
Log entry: kL 233.828
